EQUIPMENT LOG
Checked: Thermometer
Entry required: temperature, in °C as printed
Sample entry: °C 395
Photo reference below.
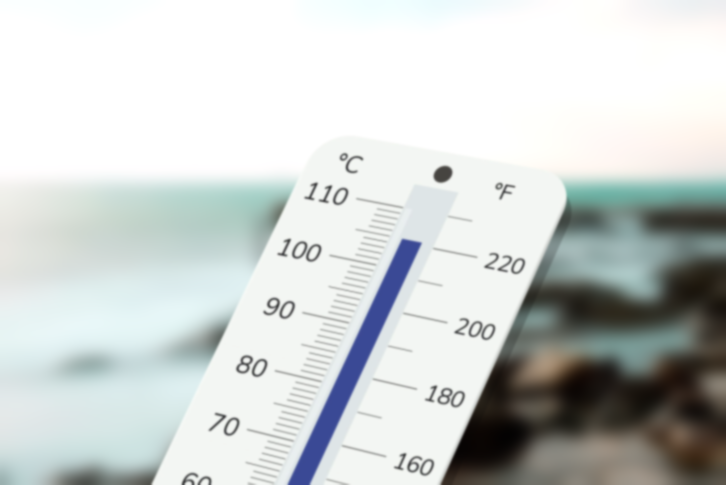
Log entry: °C 105
